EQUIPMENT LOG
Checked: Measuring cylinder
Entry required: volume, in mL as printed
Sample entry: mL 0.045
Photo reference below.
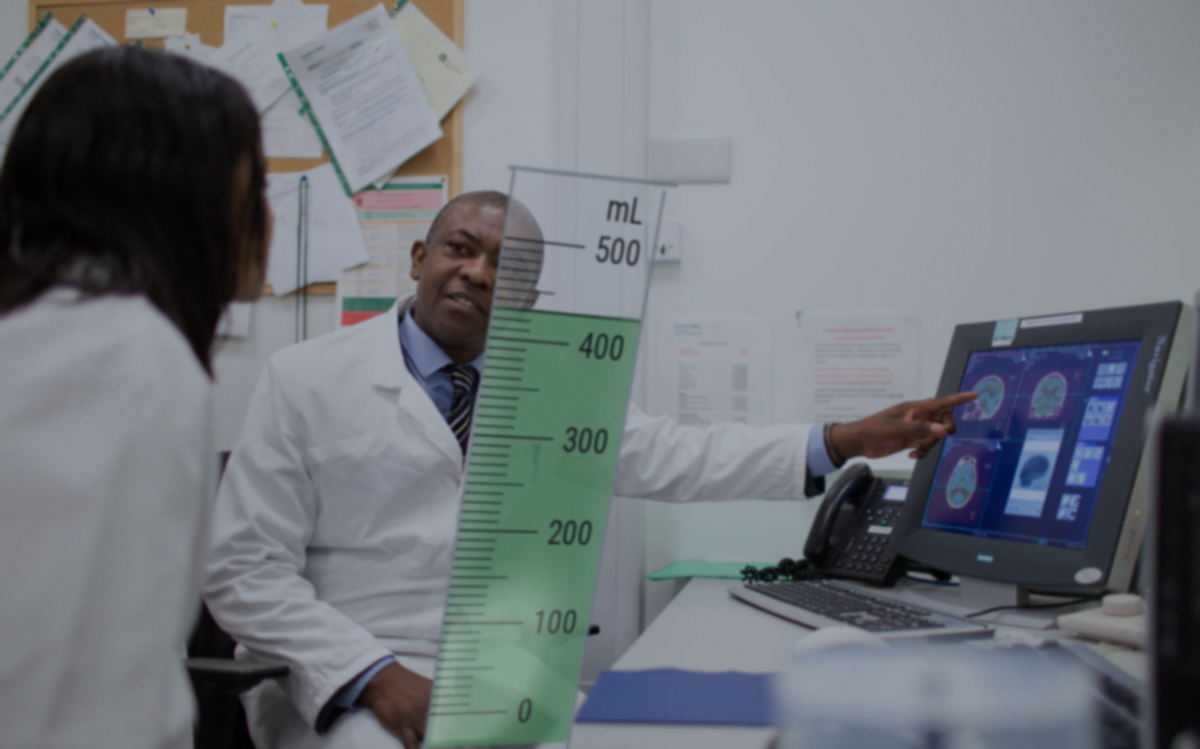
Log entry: mL 430
